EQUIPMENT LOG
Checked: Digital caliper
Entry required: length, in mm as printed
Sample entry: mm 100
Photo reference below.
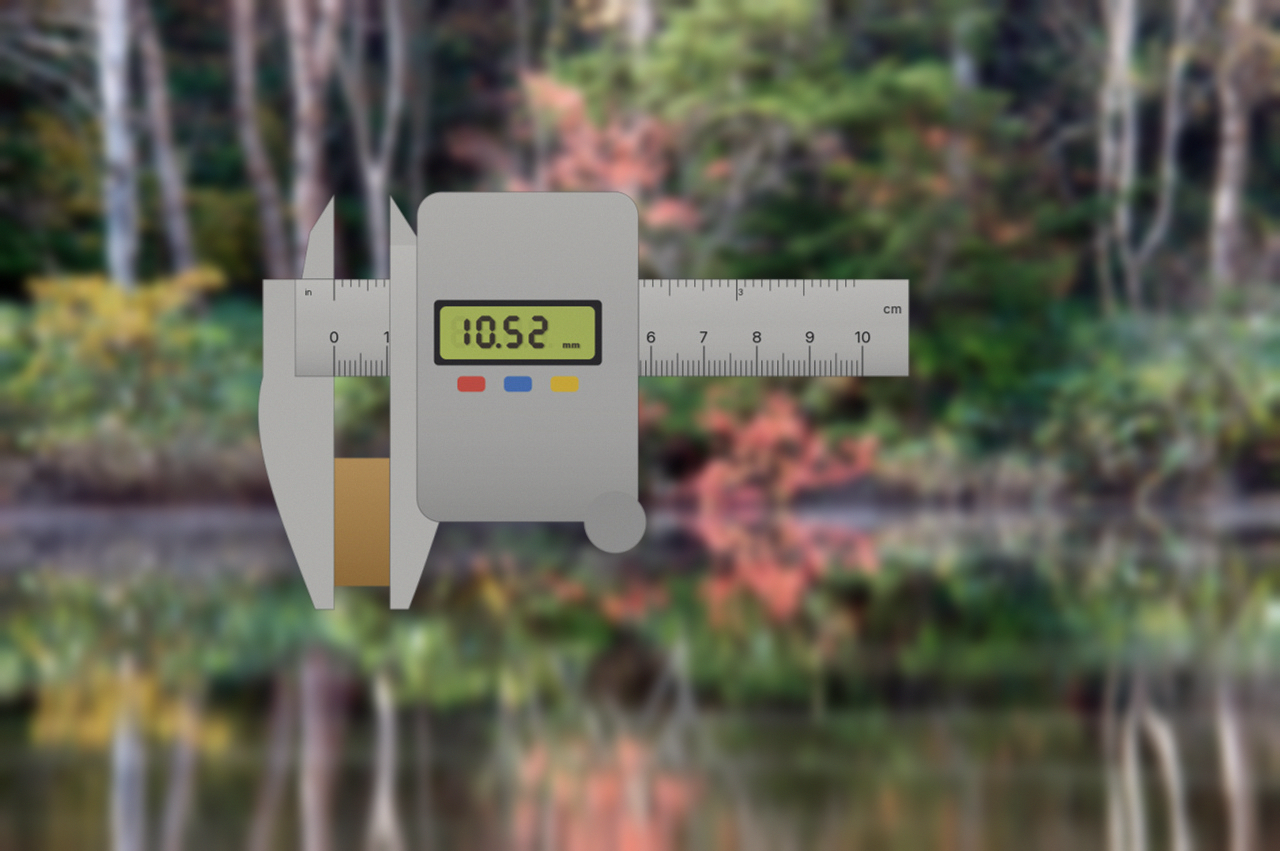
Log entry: mm 10.52
